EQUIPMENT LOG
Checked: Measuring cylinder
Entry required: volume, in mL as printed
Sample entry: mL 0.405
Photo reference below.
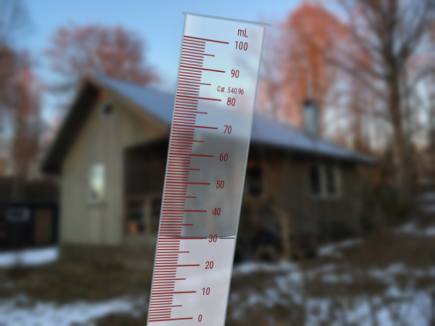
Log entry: mL 30
